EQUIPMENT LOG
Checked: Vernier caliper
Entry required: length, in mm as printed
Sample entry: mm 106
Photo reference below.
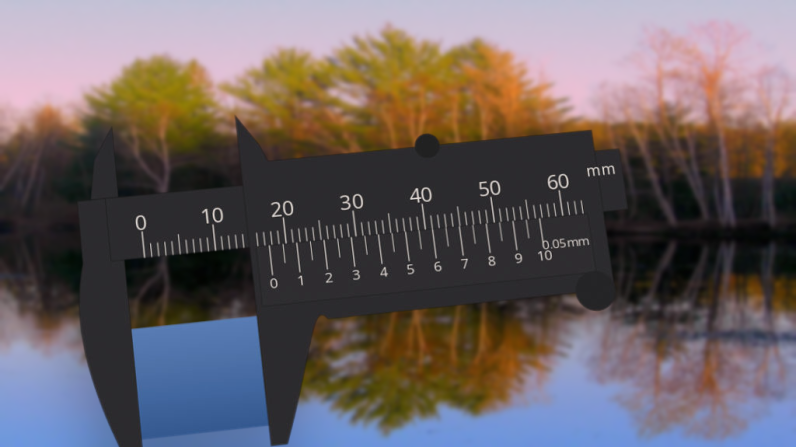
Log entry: mm 17.6
